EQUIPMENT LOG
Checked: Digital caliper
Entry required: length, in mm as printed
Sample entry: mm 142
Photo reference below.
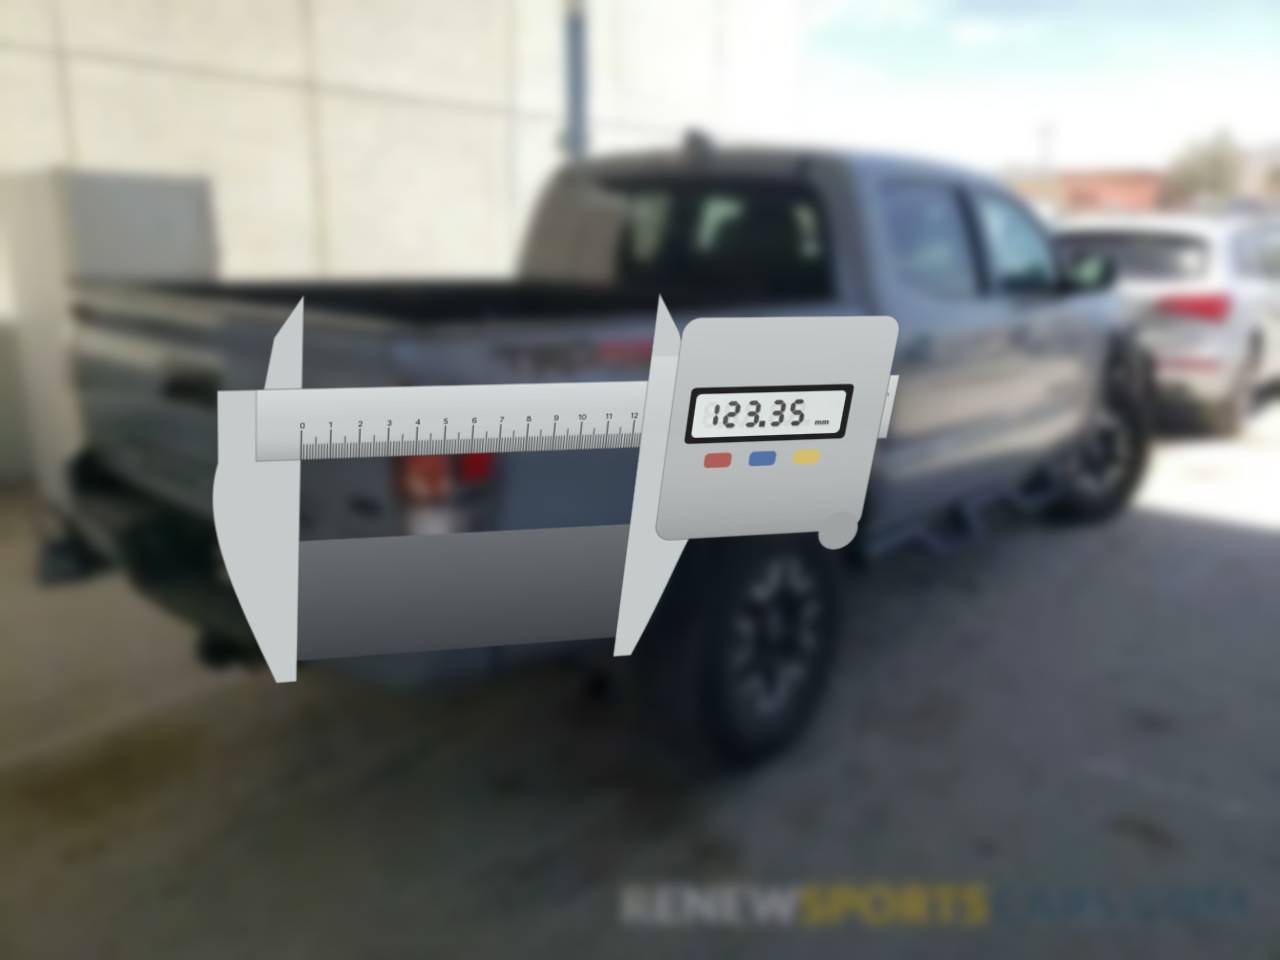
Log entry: mm 123.35
